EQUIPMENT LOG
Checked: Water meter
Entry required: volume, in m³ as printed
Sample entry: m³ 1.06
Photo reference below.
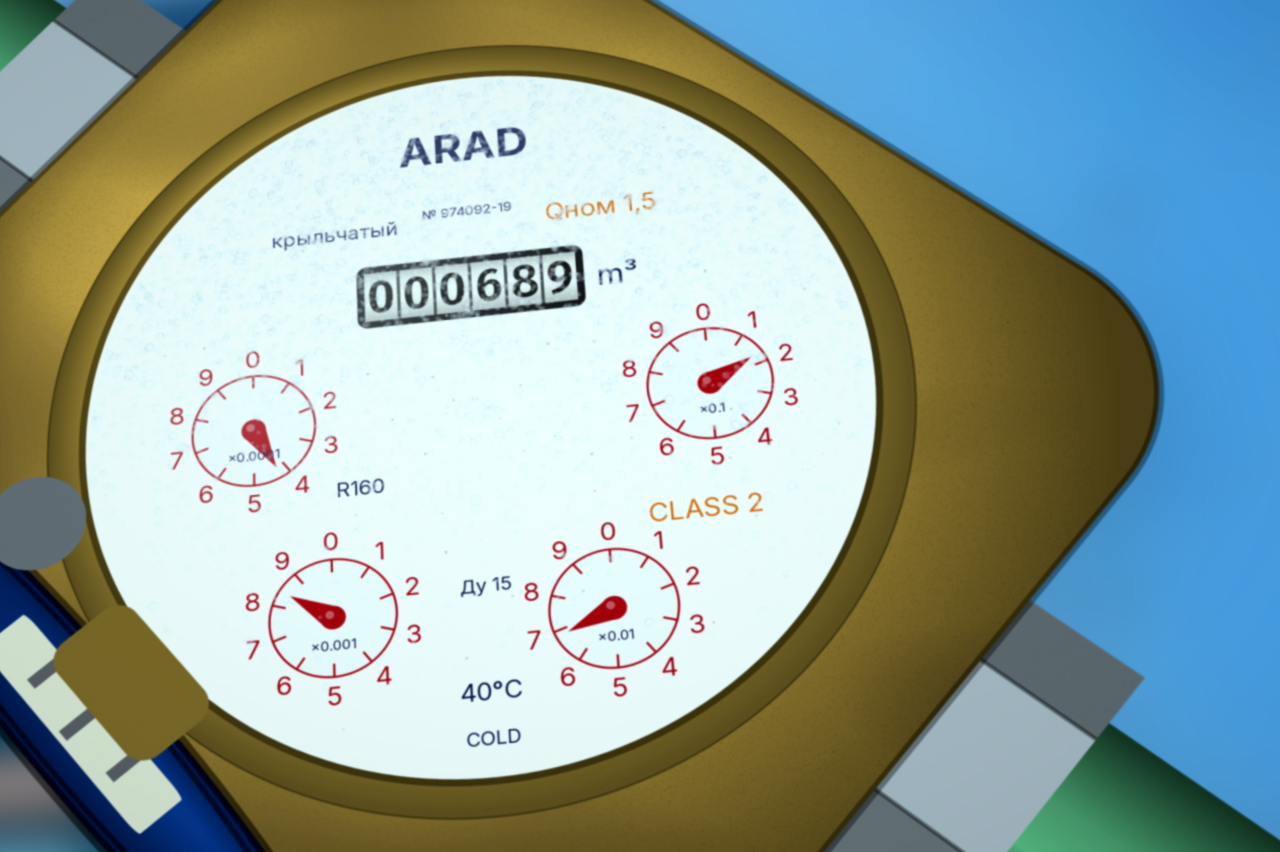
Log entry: m³ 689.1684
